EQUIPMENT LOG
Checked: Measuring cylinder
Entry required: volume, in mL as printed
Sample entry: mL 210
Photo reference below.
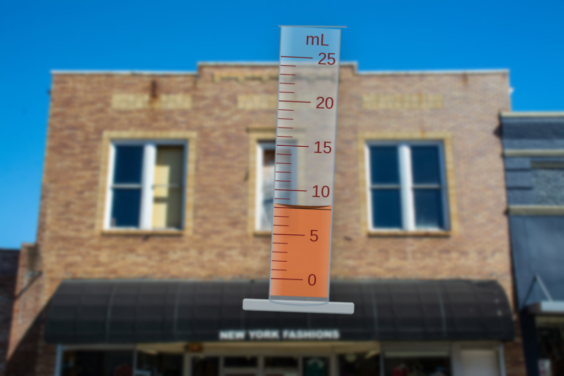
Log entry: mL 8
